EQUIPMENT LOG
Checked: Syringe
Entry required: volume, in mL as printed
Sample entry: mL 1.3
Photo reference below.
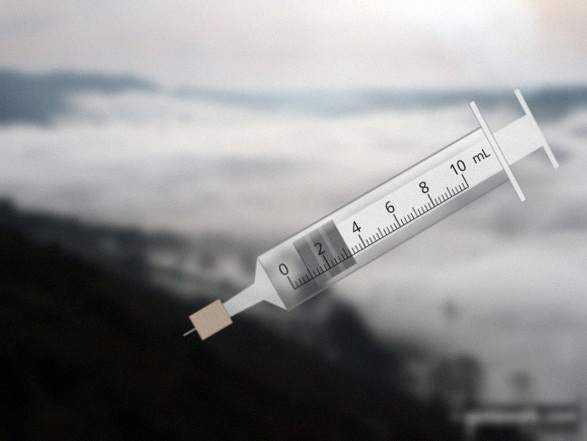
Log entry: mL 1
